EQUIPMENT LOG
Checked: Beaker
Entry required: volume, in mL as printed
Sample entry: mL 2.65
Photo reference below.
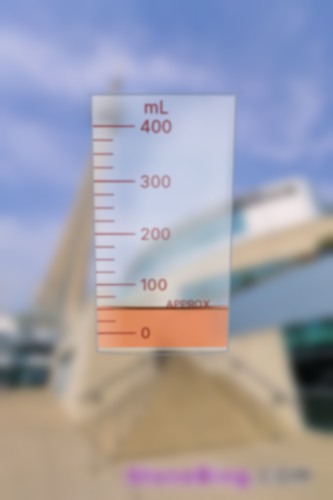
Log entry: mL 50
